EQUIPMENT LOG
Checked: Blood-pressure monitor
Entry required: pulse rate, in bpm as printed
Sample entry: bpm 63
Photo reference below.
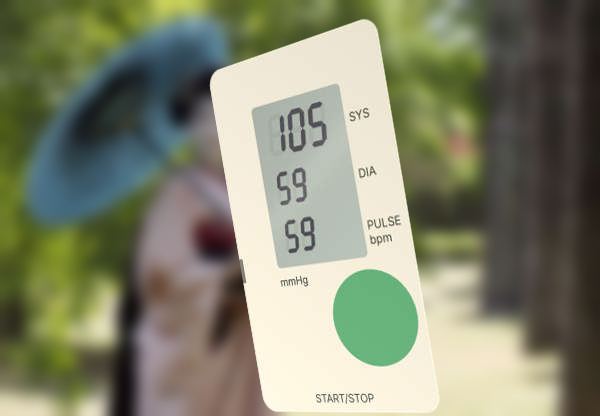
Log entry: bpm 59
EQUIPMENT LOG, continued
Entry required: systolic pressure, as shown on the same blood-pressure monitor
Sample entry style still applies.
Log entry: mmHg 105
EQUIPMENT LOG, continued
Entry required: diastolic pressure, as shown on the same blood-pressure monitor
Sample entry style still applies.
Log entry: mmHg 59
